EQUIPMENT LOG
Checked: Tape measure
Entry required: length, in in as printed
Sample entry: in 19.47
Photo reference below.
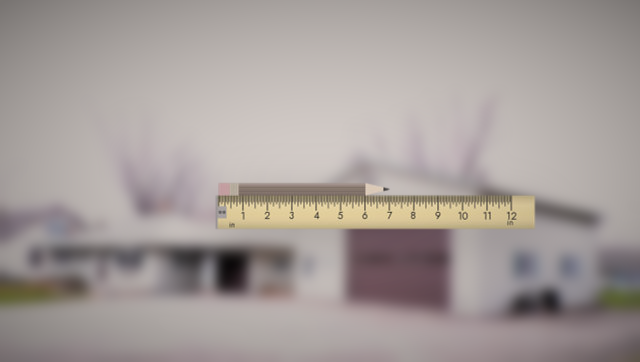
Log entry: in 7
